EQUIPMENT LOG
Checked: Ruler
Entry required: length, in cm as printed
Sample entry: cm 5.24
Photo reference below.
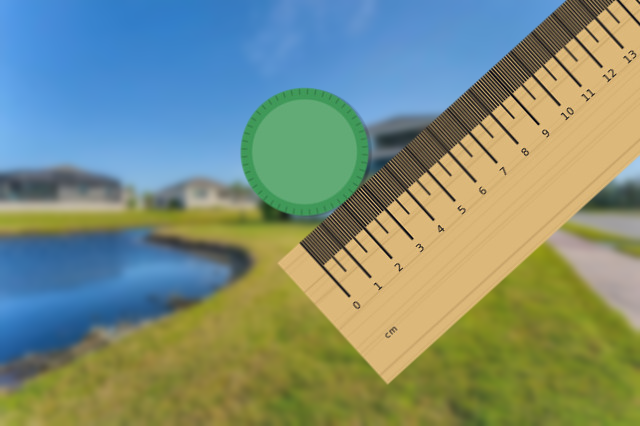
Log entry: cm 4.5
